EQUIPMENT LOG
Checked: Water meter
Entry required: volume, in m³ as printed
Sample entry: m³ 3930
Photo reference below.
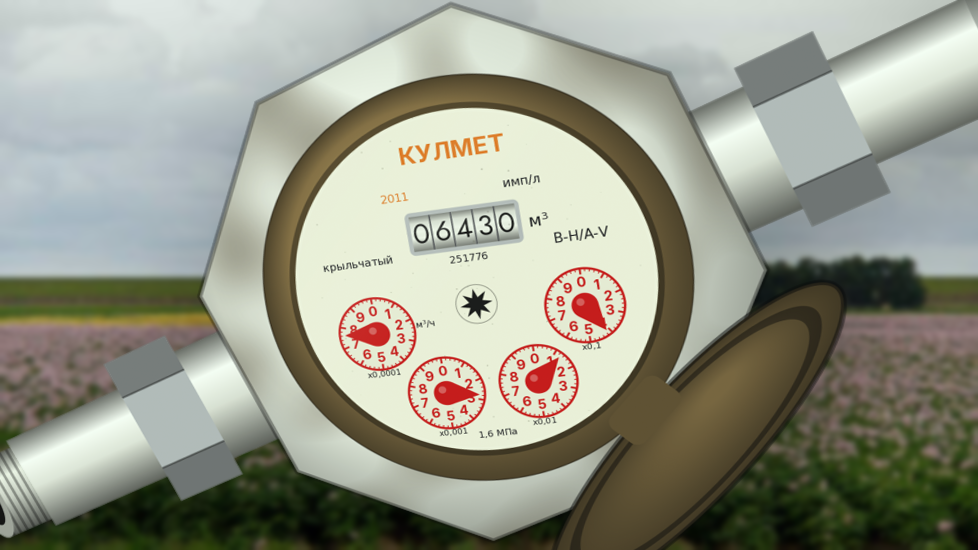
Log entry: m³ 6430.4127
